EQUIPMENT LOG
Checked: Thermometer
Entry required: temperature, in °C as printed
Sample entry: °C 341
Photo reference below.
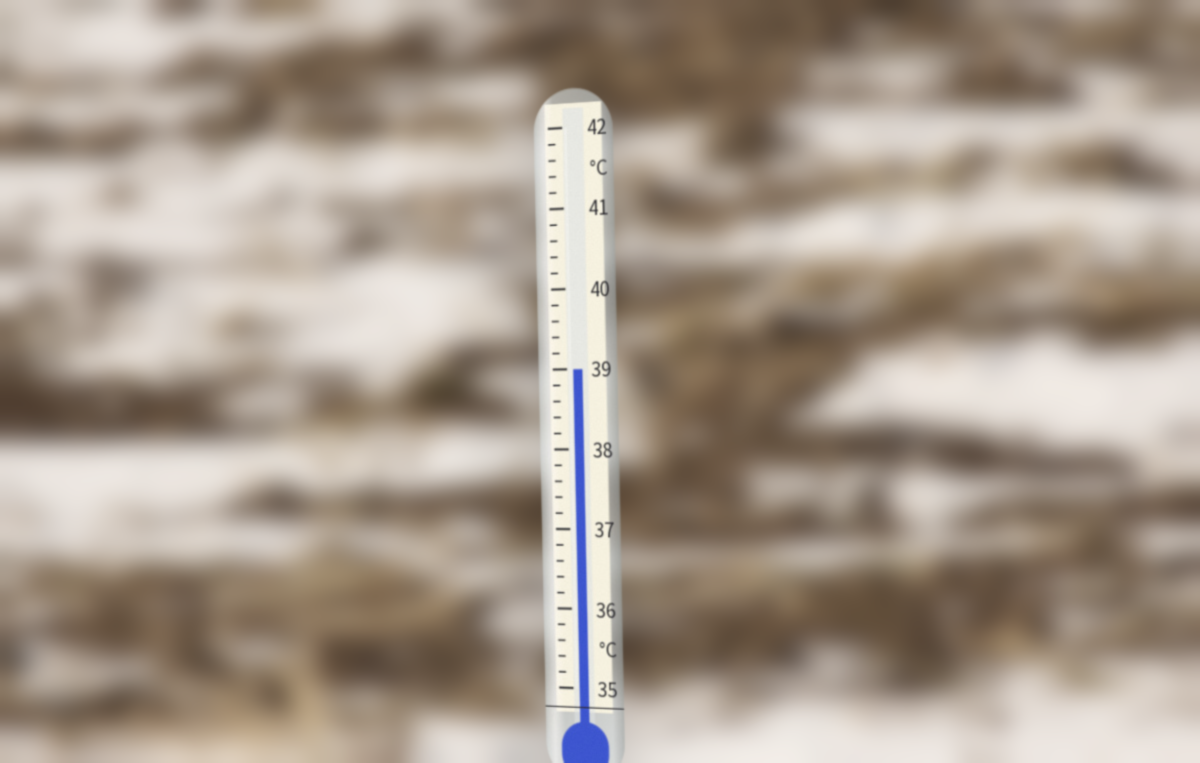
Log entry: °C 39
